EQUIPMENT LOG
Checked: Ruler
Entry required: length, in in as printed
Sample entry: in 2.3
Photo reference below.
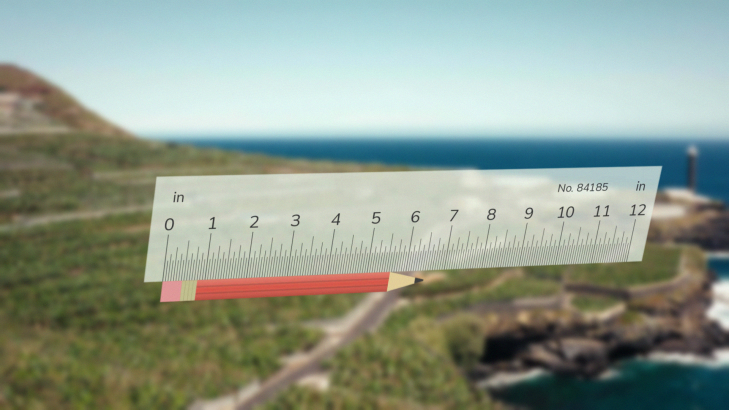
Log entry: in 6.5
